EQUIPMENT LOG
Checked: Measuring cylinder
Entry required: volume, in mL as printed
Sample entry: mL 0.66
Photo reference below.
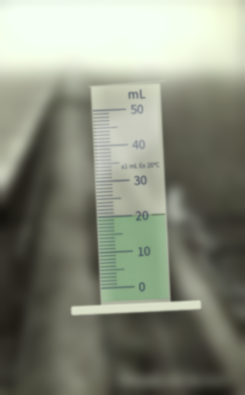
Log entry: mL 20
